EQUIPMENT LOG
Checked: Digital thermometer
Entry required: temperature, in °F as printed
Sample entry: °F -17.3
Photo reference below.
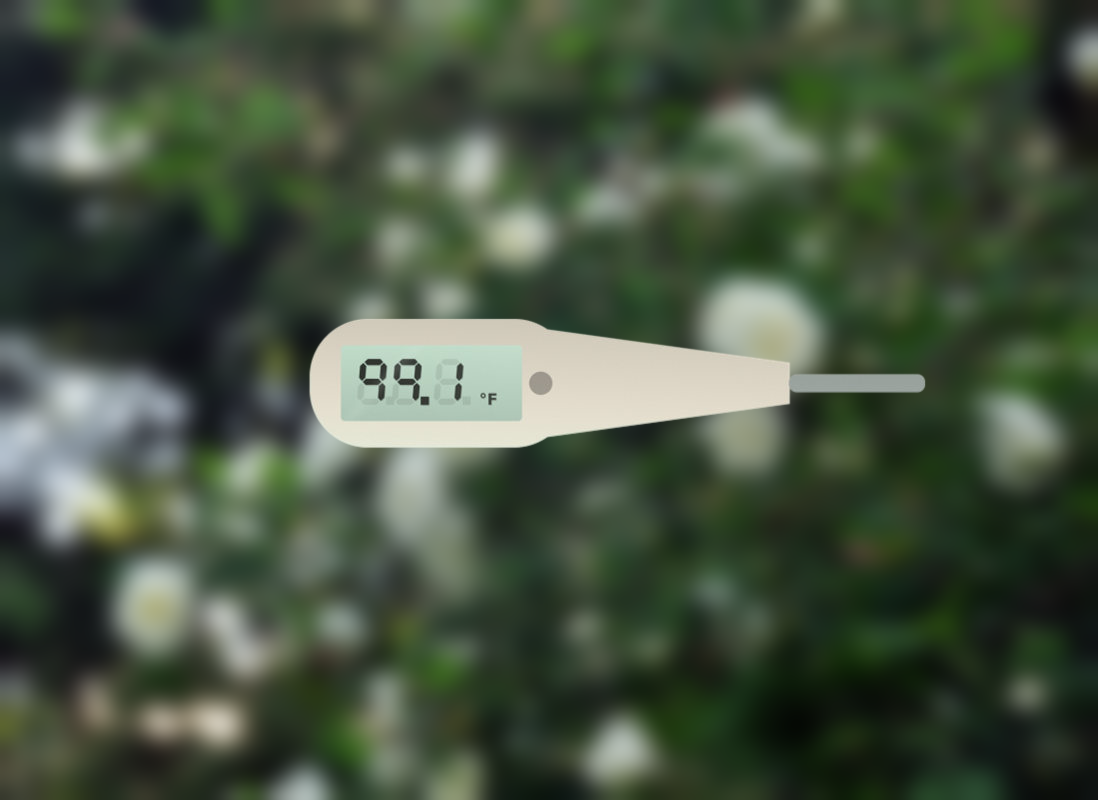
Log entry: °F 99.1
